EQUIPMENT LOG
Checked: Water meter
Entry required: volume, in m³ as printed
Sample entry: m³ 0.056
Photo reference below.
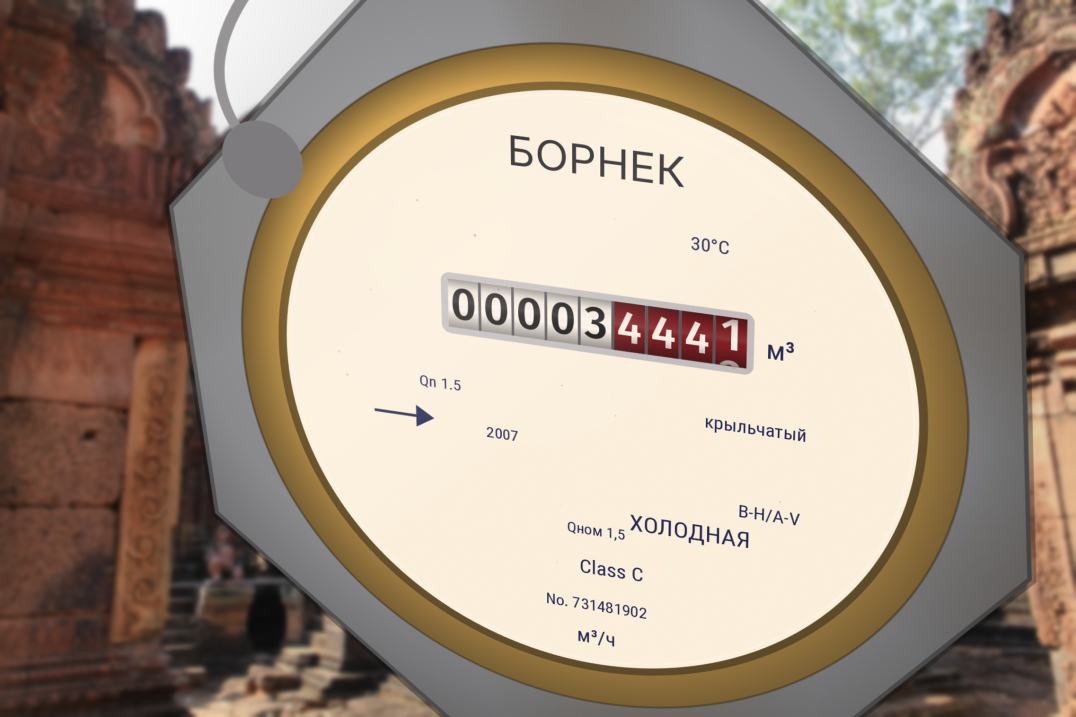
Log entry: m³ 3.4441
